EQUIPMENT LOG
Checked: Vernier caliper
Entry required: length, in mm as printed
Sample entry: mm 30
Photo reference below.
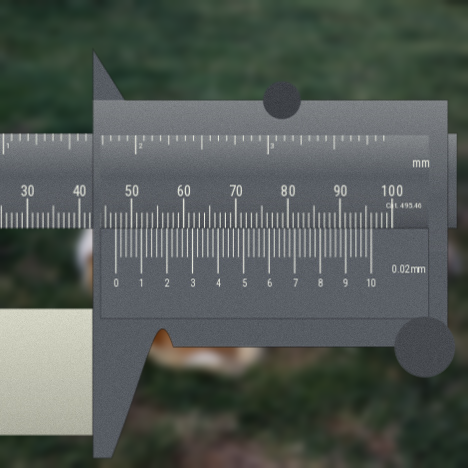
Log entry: mm 47.0
